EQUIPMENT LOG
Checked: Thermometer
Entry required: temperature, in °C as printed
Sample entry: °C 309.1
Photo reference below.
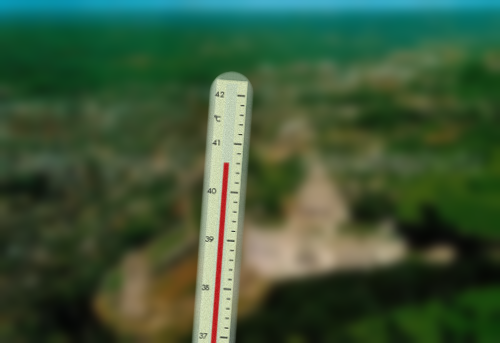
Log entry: °C 40.6
